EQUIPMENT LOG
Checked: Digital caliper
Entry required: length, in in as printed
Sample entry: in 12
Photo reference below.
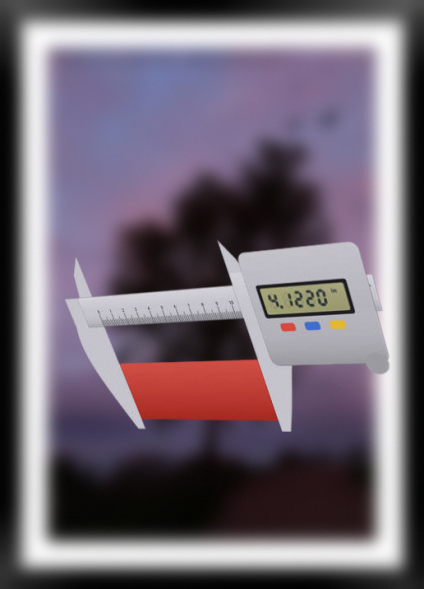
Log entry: in 4.1220
